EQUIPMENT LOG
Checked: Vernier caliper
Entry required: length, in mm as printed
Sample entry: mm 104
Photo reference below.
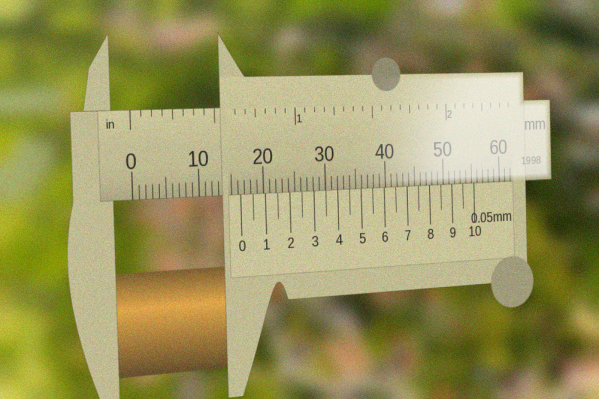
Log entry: mm 16.4
